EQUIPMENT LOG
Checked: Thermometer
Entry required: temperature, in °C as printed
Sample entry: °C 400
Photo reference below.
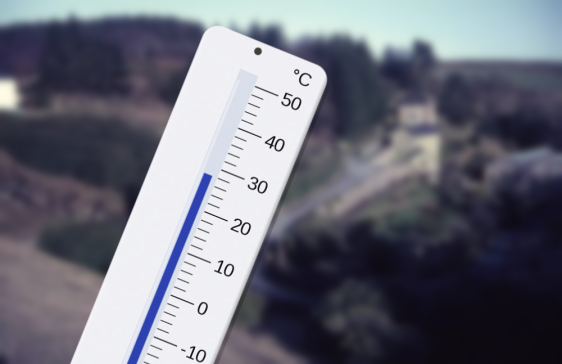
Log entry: °C 28
